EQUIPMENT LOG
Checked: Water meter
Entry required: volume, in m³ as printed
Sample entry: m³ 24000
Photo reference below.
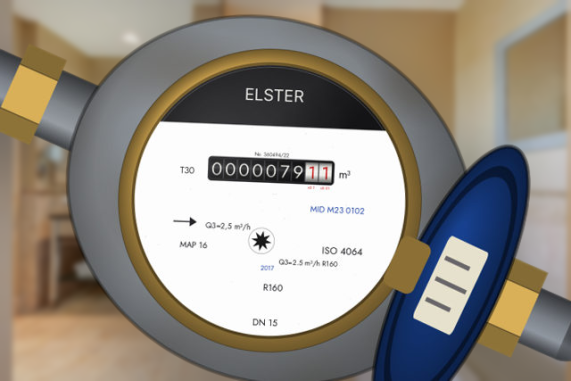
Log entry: m³ 79.11
